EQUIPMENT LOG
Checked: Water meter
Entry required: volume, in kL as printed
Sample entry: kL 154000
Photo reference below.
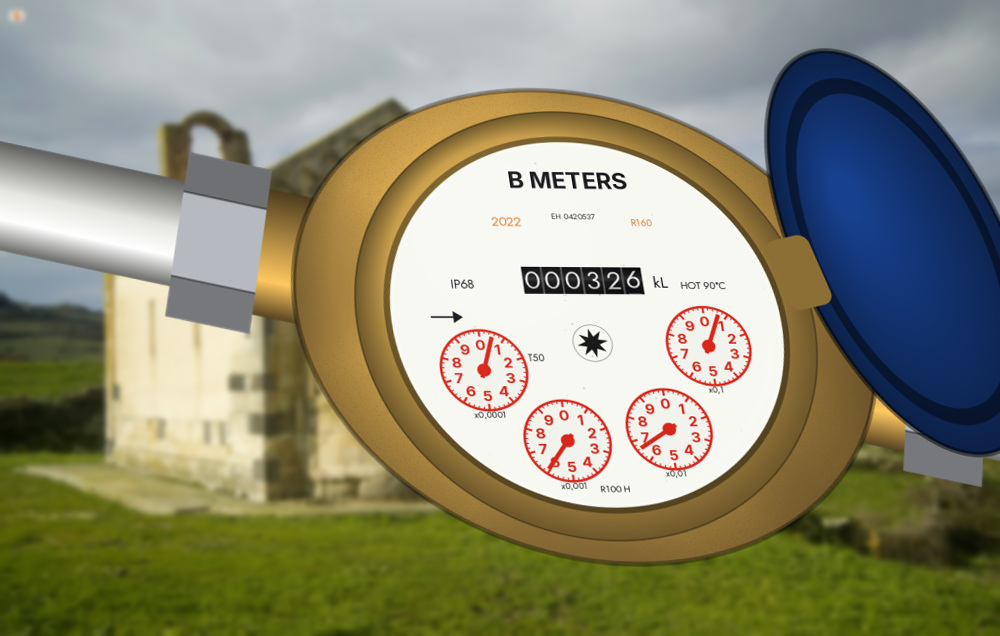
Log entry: kL 326.0660
